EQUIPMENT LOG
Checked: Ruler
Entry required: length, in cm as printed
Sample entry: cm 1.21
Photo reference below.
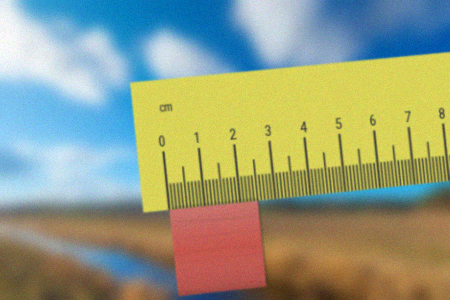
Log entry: cm 2.5
